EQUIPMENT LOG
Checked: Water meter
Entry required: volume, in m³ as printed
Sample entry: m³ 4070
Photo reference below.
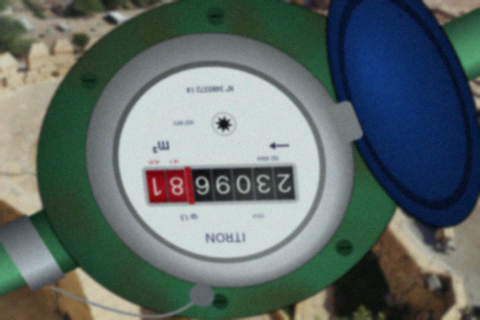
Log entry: m³ 23096.81
